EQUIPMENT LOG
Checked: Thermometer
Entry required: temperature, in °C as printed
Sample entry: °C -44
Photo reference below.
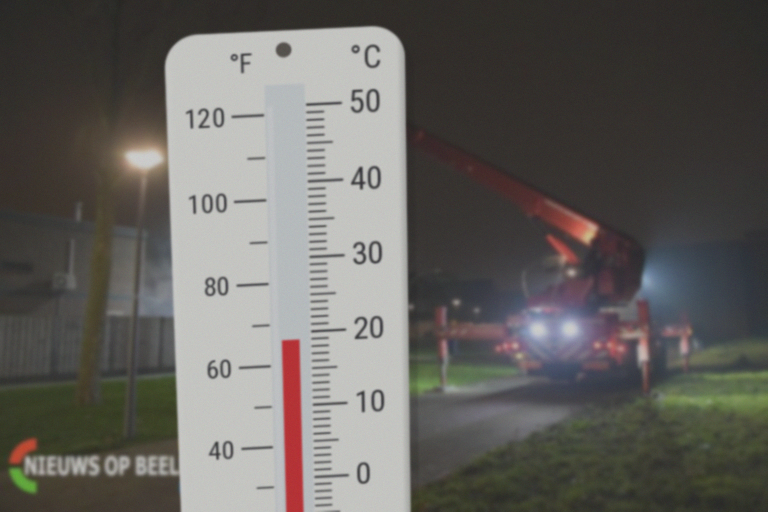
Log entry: °C 19
